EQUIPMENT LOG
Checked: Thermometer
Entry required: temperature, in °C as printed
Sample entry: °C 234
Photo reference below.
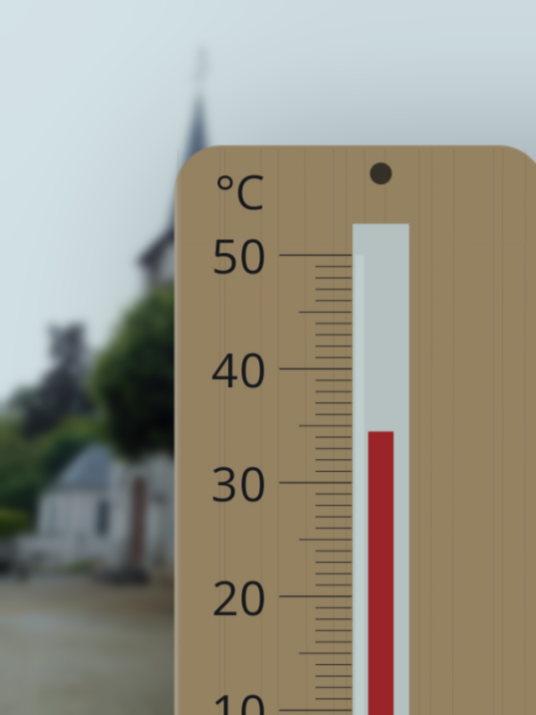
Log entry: °C 34.5
